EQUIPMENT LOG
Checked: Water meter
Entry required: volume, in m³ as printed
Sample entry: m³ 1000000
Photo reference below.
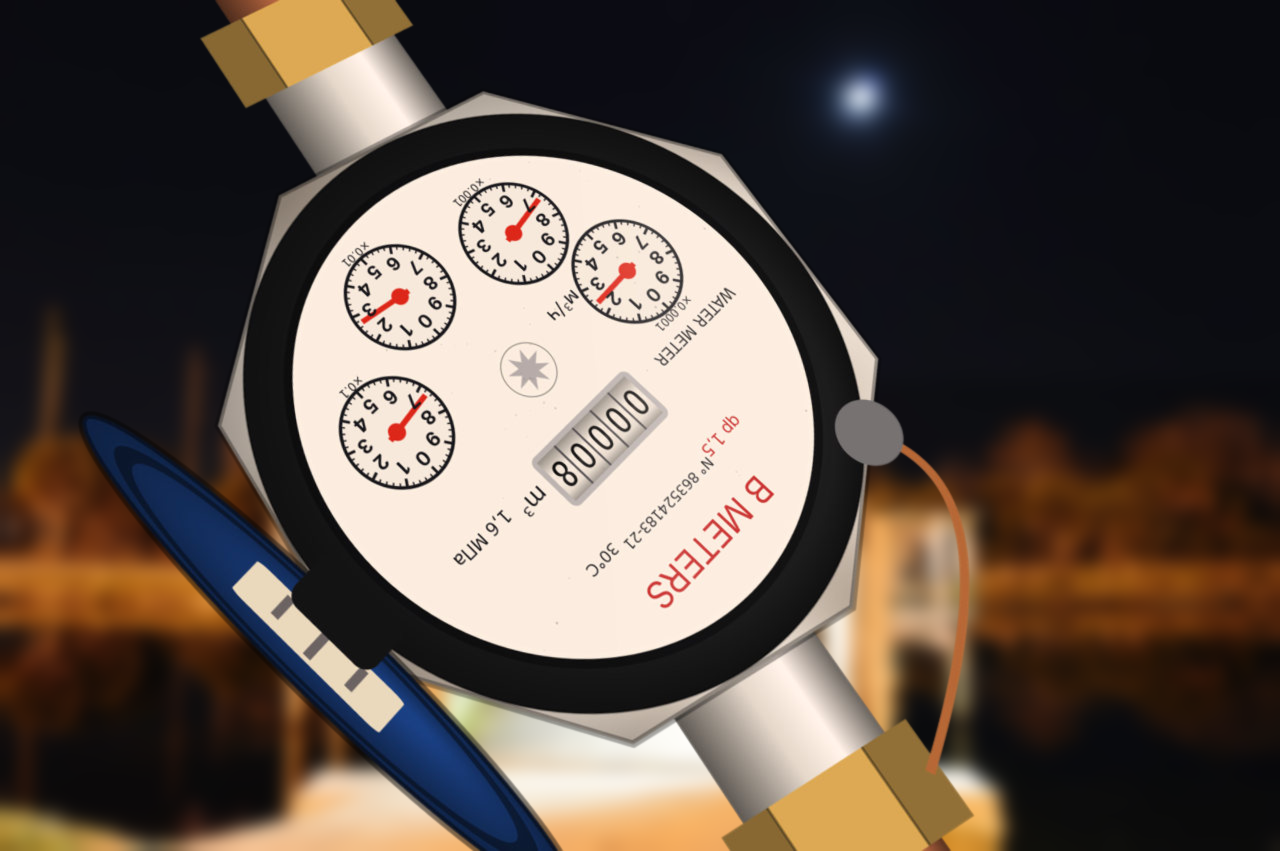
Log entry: m³ 8.7272
